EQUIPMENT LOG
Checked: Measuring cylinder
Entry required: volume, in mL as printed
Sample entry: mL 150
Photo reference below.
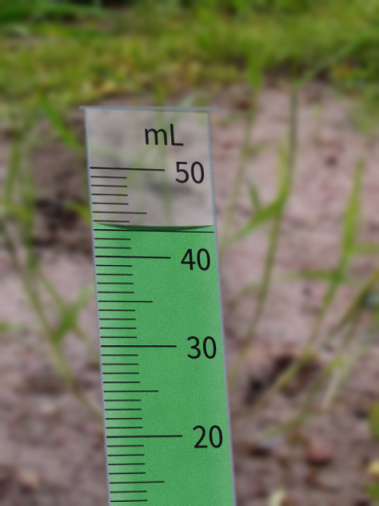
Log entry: mL 43
